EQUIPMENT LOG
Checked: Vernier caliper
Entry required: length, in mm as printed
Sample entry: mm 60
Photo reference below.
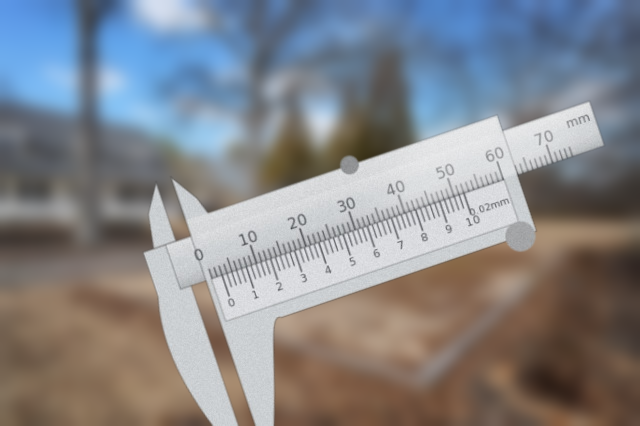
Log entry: mm 3.0
